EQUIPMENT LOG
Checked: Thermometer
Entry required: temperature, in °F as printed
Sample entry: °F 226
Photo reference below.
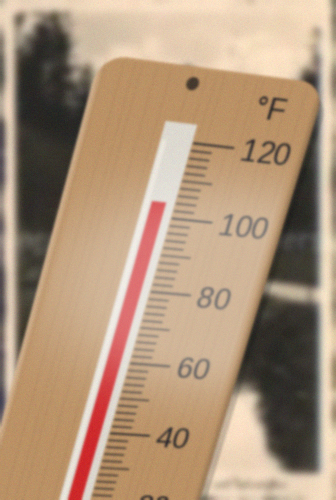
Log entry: °F 104
